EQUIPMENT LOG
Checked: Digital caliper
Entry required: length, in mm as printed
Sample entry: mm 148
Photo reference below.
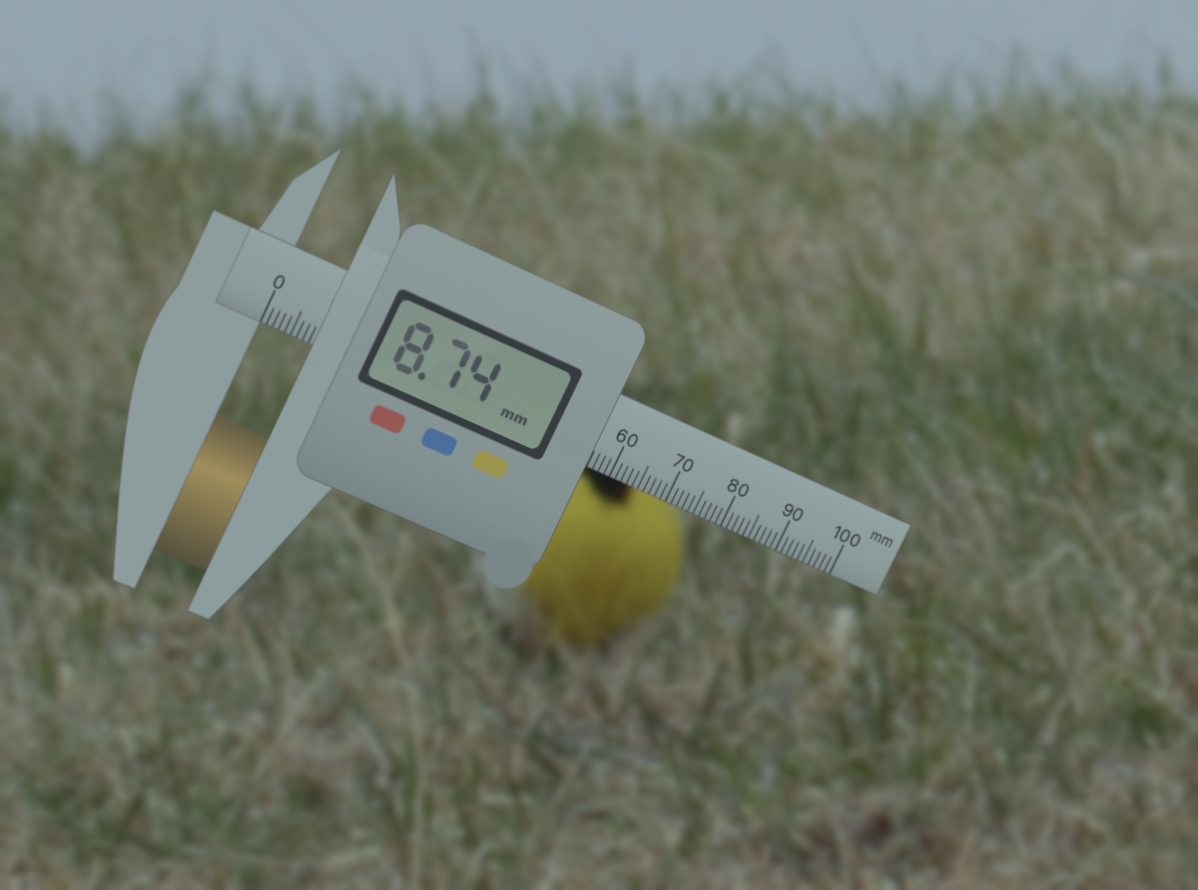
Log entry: mm 8.74
